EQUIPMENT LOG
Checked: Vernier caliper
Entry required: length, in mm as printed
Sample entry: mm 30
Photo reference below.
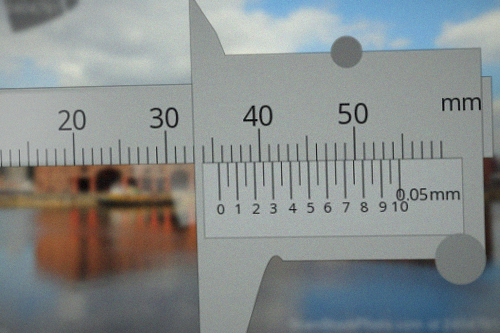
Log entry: mm 35.6
